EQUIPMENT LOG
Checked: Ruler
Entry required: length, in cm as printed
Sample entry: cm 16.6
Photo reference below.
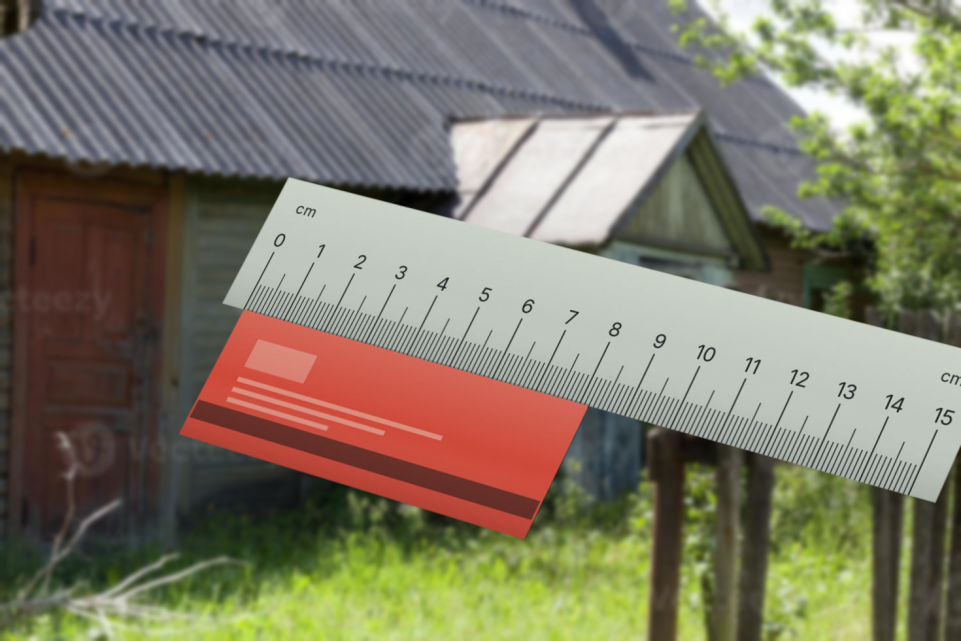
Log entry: cm 8.2
